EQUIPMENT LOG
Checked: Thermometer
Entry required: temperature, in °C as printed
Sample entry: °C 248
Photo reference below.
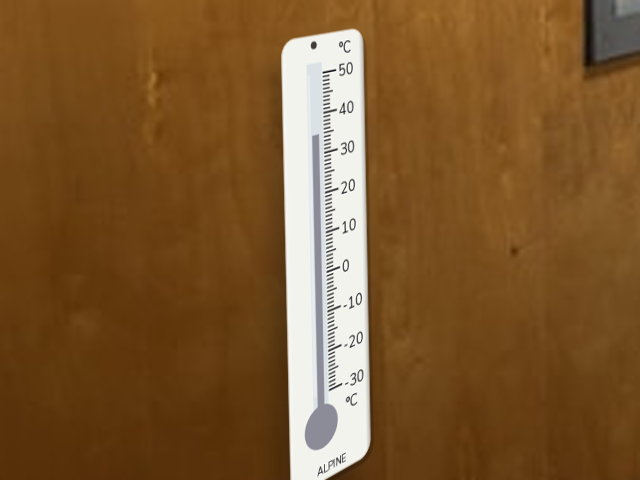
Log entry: °C 35
